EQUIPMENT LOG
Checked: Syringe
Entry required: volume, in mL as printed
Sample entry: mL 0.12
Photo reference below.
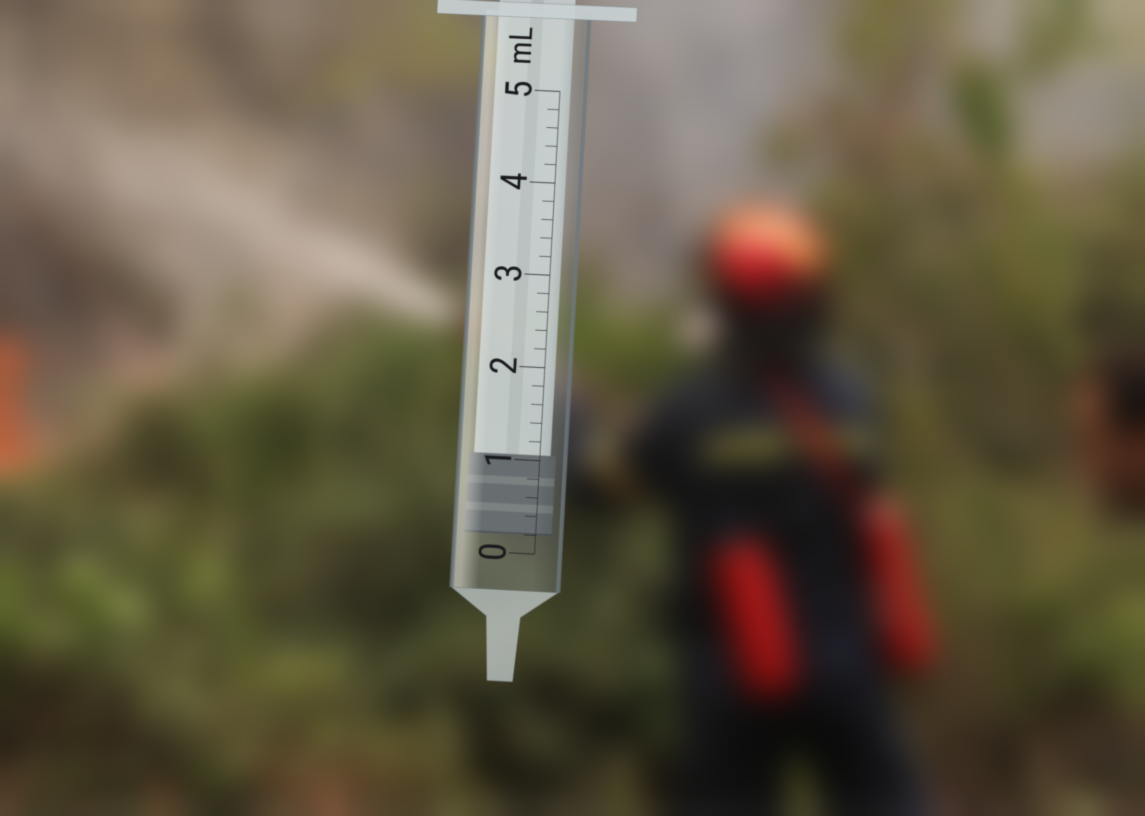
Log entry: mL 0.2
